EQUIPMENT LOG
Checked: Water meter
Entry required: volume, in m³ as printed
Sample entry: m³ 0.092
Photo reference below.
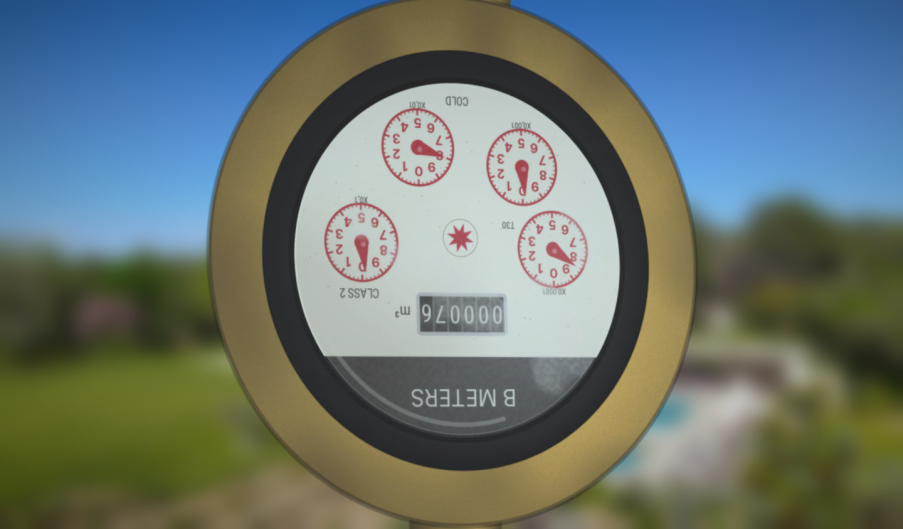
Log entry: m³ 75.9798
